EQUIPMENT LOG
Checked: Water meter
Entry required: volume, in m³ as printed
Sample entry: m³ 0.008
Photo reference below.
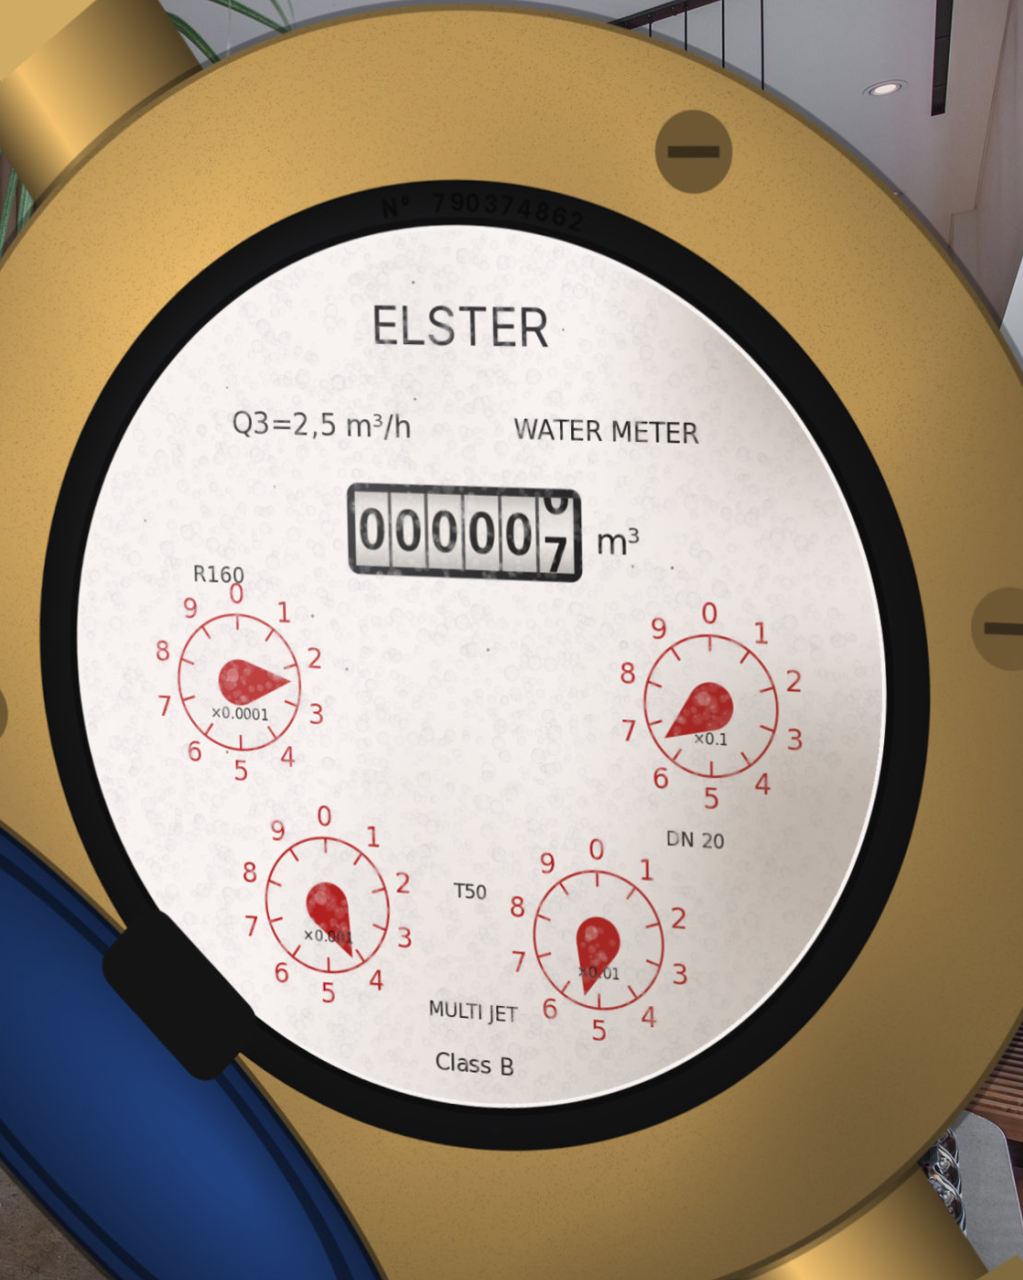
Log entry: m³ 6.6542
